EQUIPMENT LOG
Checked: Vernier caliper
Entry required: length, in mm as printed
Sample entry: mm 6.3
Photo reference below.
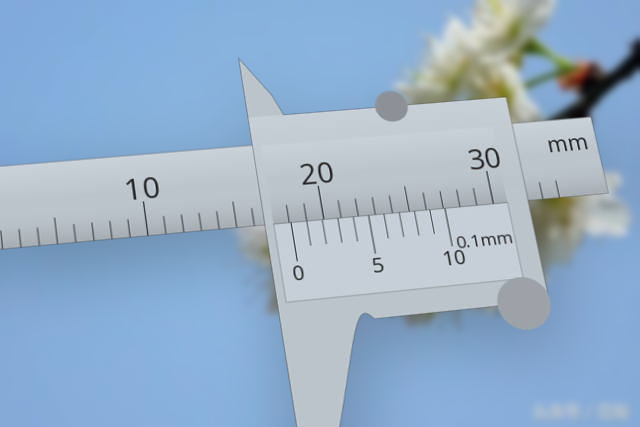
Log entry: mm 18.1
